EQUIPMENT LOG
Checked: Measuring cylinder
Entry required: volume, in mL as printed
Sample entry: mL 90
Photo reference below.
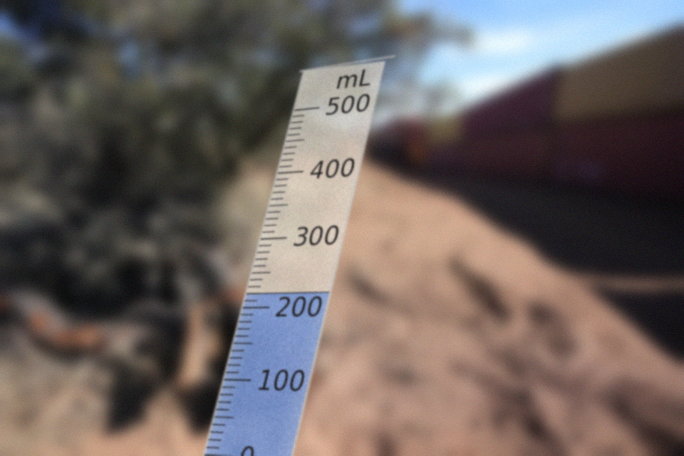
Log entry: mL 220
